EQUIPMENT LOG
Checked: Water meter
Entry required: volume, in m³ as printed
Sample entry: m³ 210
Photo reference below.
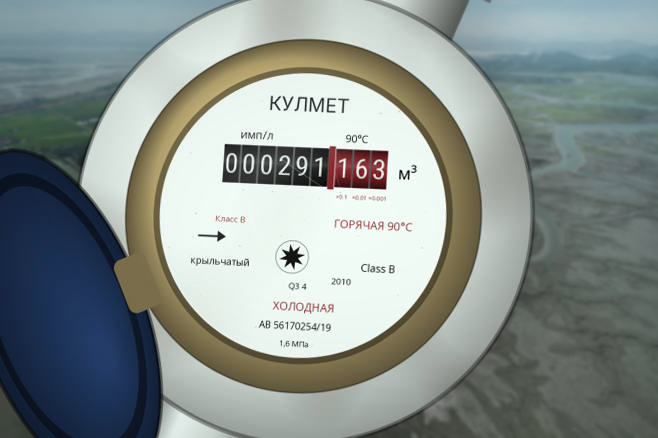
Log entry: m³ 291.163
